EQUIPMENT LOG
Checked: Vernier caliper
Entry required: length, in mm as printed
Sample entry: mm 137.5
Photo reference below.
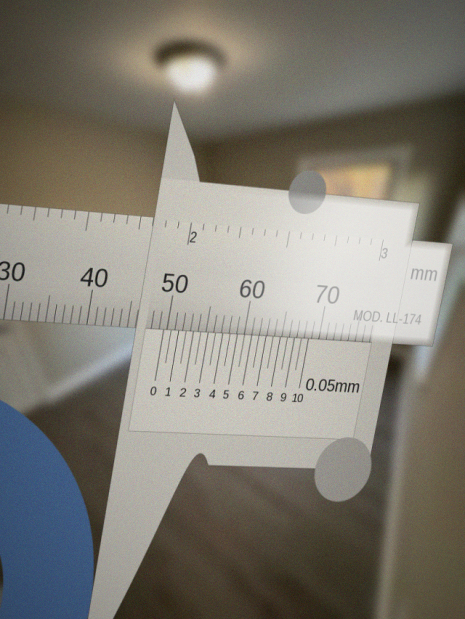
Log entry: mm 49.6
